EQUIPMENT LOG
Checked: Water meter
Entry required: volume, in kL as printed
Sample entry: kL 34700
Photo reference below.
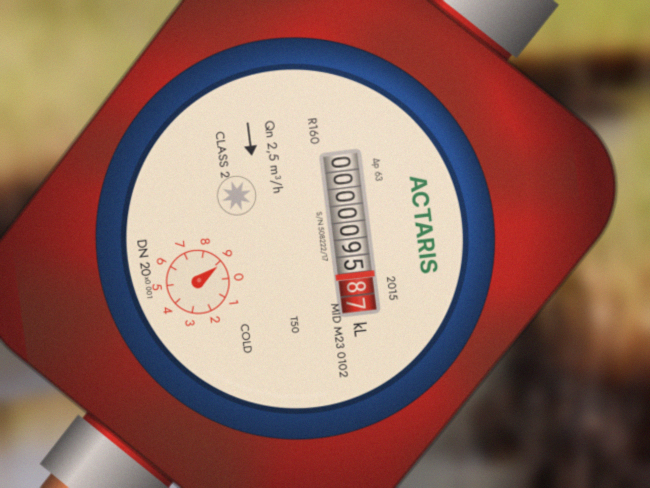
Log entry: kL 95.869
